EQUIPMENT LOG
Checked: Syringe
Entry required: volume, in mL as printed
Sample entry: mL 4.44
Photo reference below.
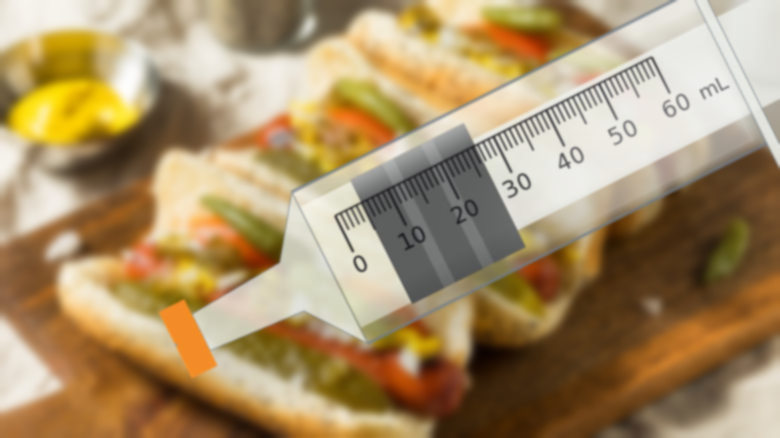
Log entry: mL 5
